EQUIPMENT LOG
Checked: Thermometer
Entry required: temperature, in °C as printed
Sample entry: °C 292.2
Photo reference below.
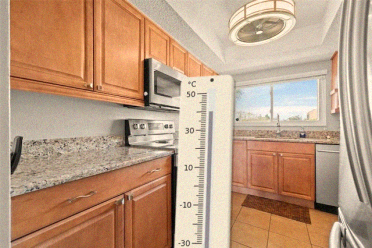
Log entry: °C 40
